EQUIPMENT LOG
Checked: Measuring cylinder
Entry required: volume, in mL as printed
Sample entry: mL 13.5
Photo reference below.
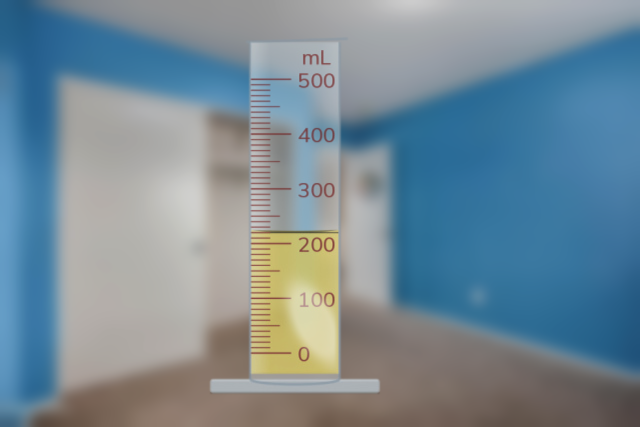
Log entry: mL 220
